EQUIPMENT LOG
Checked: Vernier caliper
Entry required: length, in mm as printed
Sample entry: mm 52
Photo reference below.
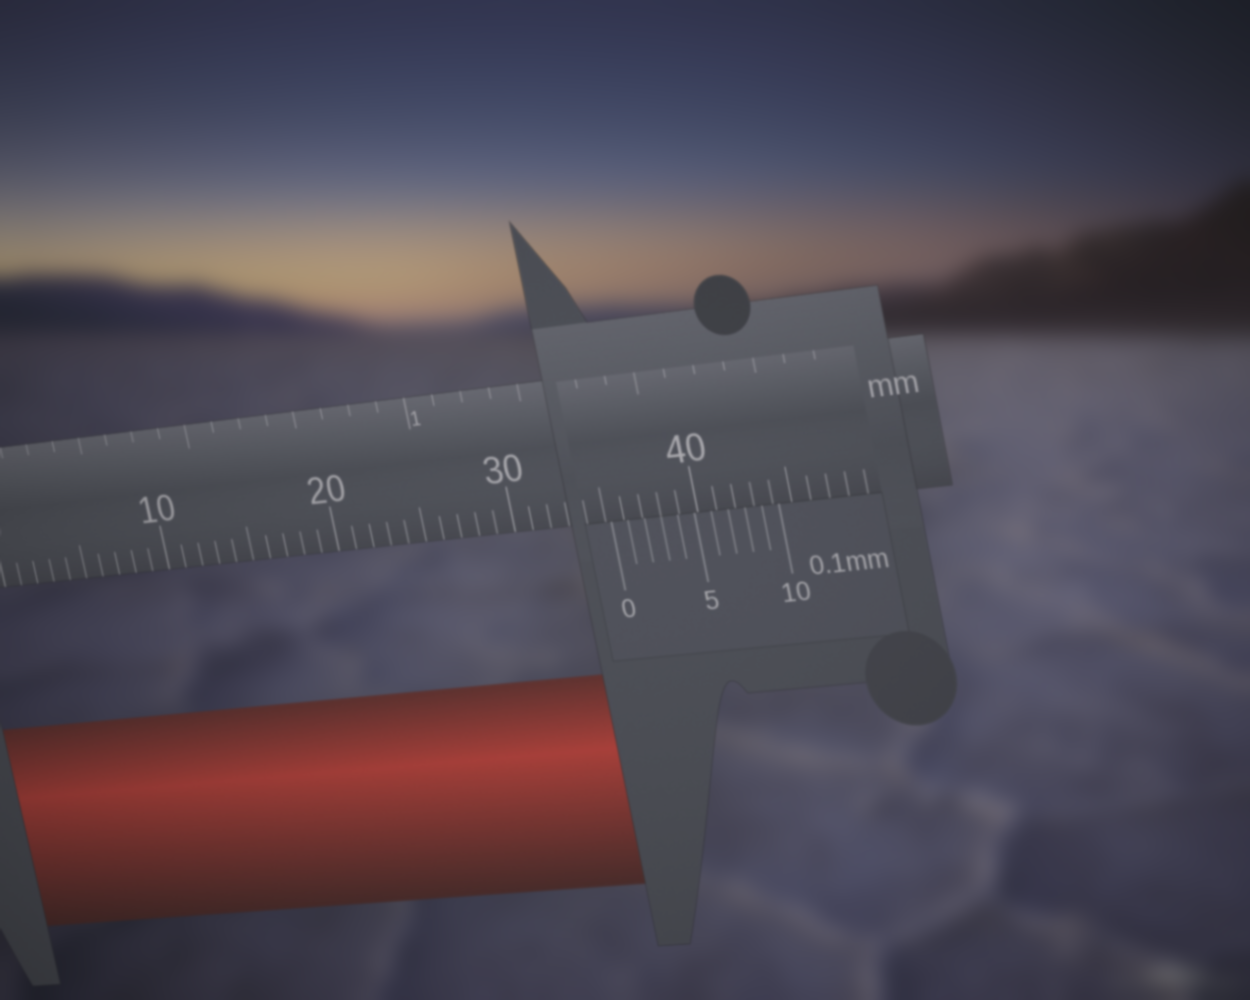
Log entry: mm 35.3
